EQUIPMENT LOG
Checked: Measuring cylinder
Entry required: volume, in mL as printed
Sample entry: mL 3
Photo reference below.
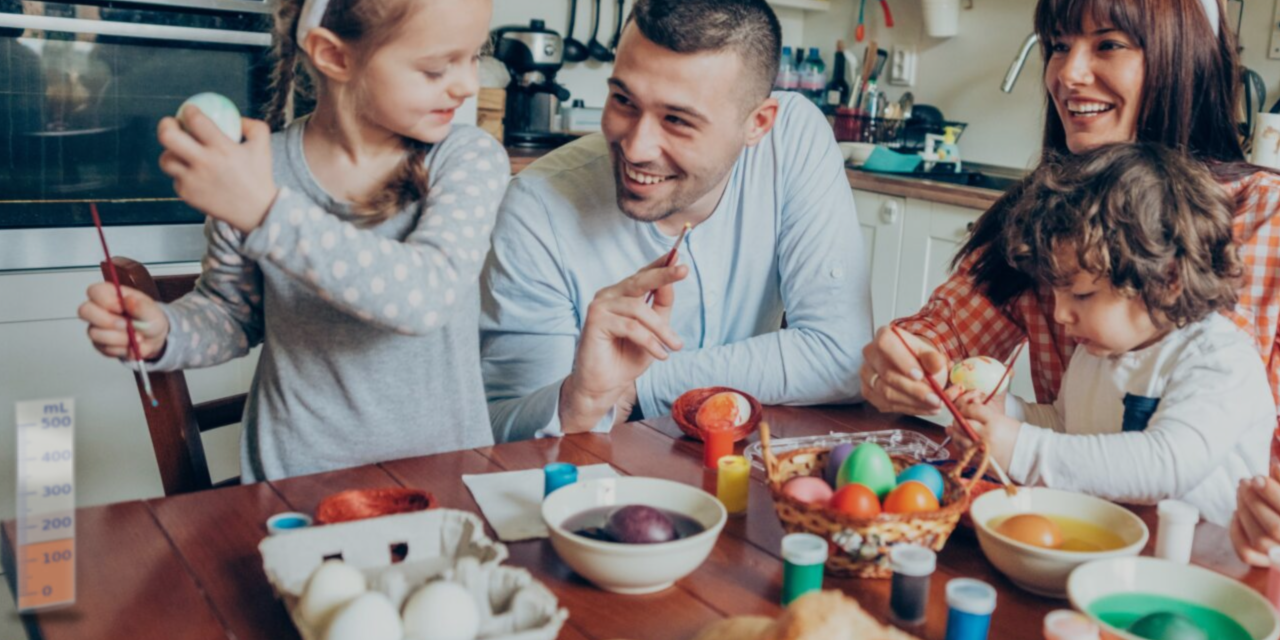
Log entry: mL 150
